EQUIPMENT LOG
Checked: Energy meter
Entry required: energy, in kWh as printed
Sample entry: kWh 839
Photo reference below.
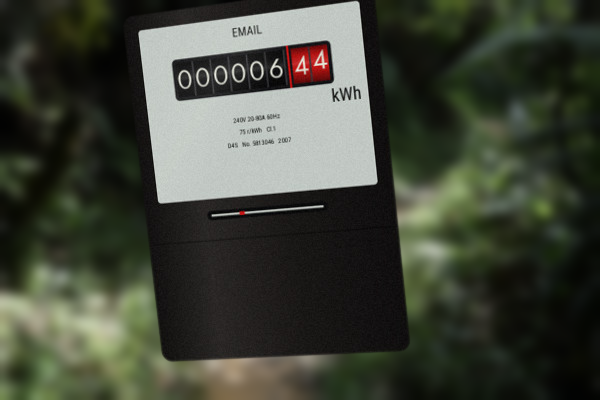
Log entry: kWh 6.44
